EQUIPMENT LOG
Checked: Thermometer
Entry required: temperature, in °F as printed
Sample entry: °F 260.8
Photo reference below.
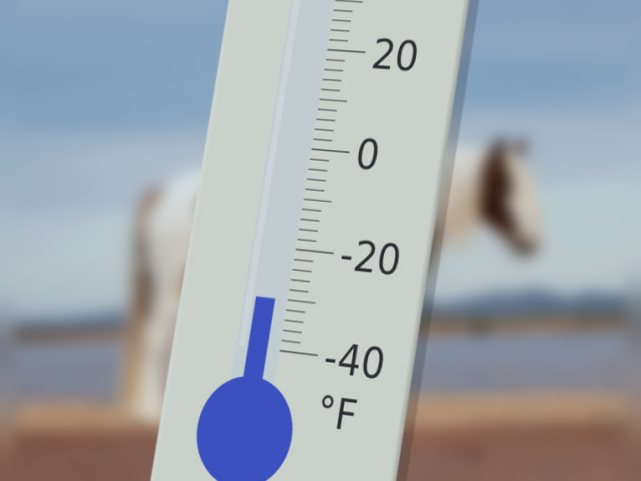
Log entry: °F -30
